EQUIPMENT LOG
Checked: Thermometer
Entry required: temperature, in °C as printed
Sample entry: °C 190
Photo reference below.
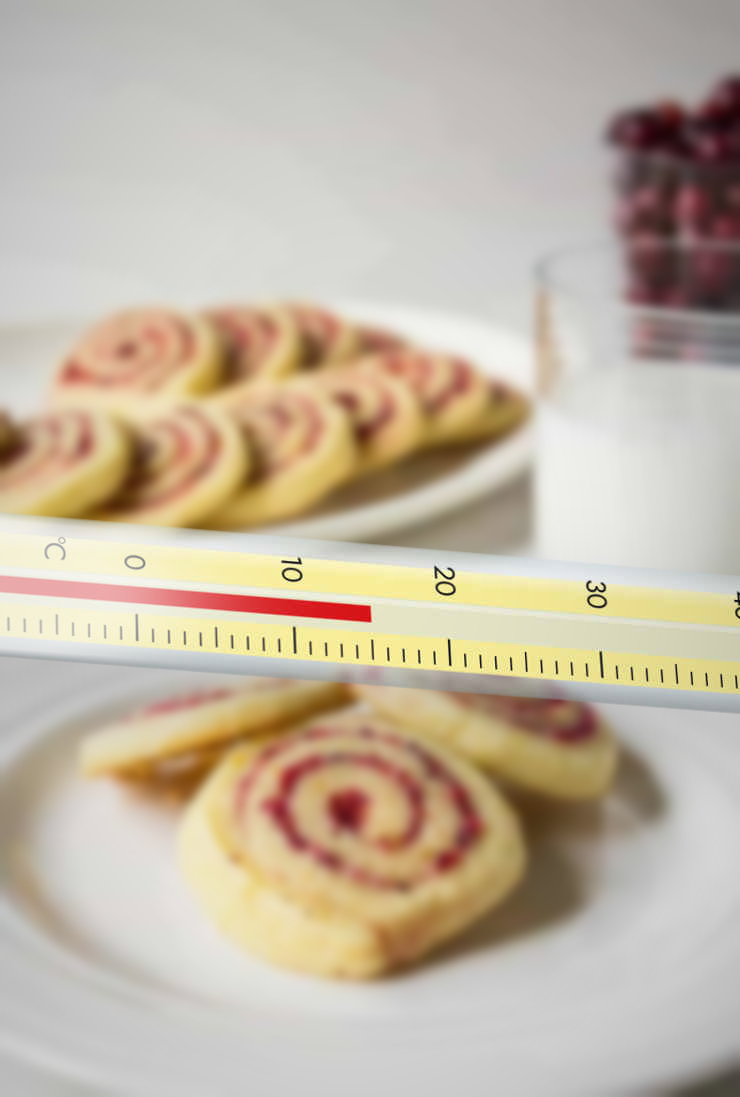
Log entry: °C 15
